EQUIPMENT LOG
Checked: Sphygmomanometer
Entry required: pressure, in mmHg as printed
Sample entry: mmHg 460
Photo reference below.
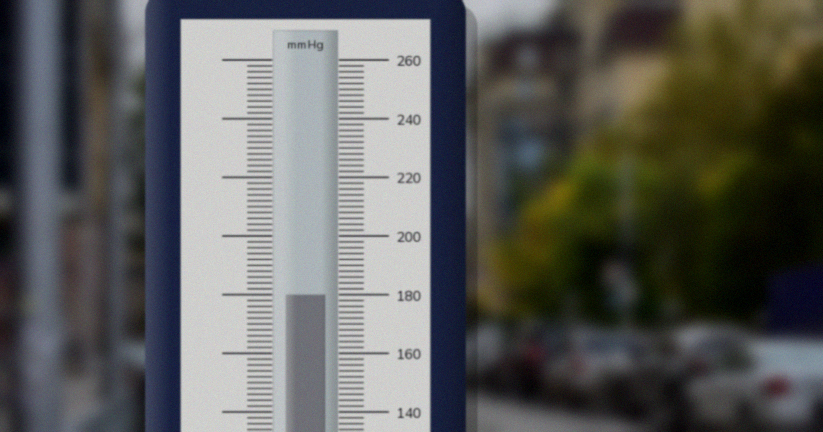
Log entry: mmHg 180
